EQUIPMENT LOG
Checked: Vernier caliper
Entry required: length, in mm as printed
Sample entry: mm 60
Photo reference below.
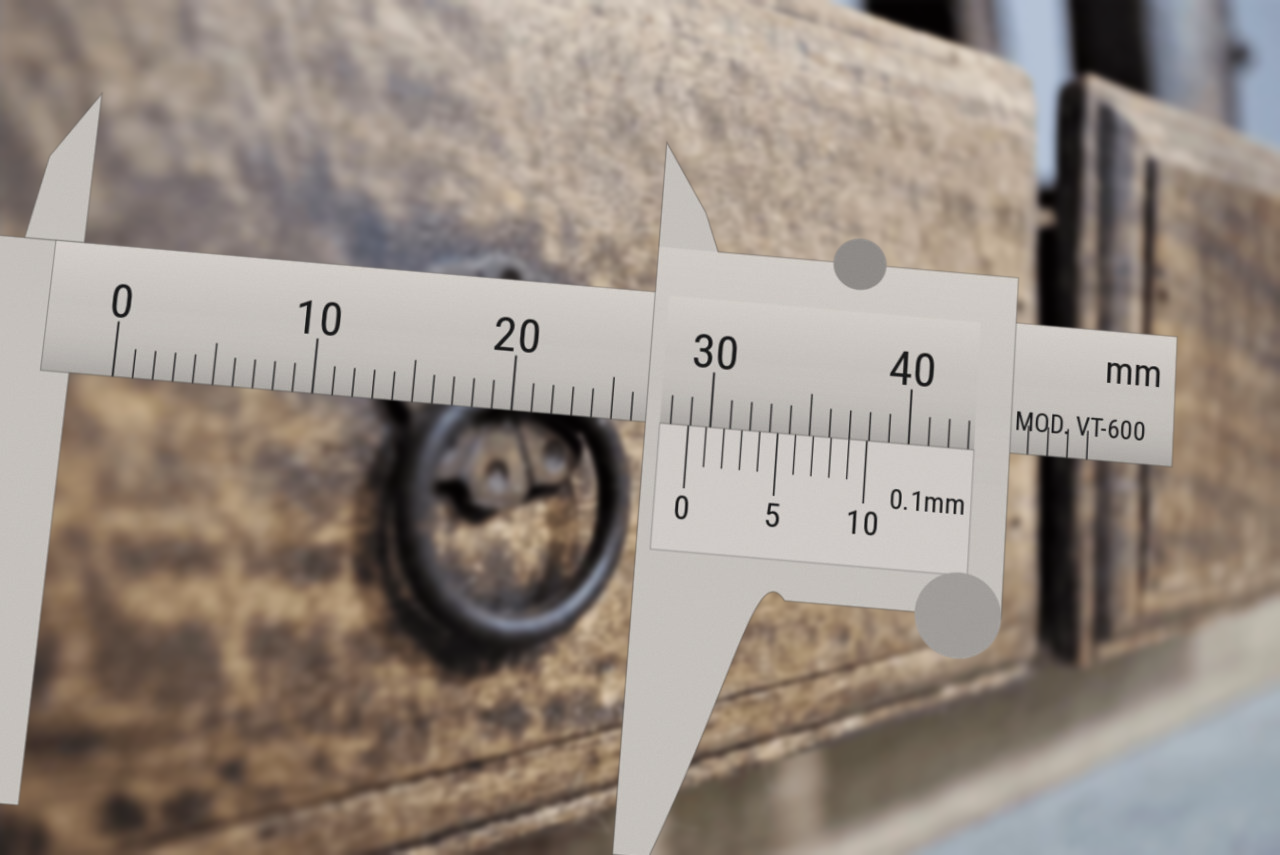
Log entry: mm 28.9
